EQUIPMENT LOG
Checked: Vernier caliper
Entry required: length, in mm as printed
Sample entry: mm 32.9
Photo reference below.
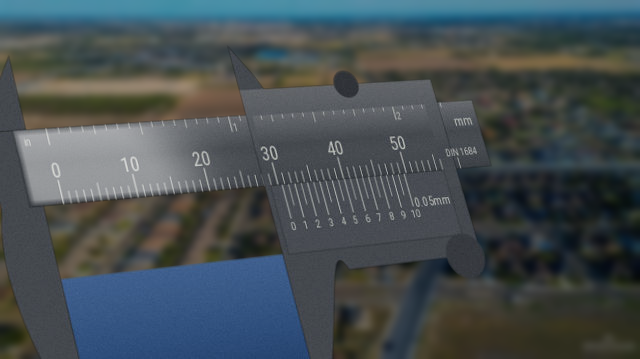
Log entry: mm 30.6
